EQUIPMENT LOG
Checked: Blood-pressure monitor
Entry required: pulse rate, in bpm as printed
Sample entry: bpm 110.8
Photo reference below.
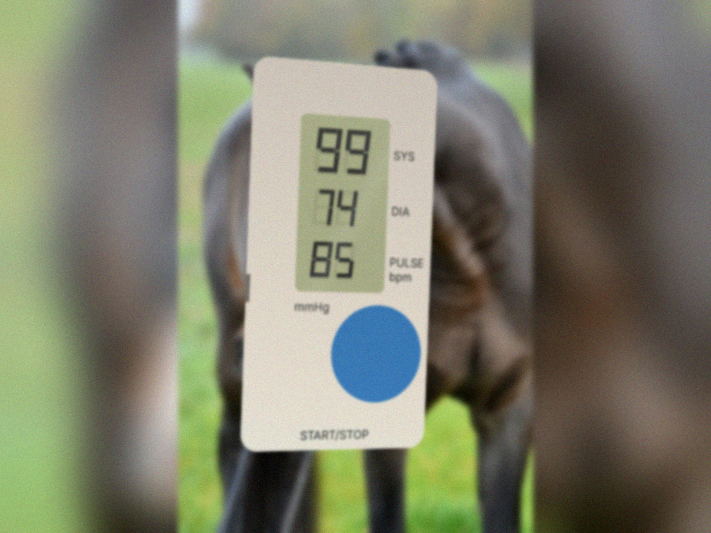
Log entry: bpm 85
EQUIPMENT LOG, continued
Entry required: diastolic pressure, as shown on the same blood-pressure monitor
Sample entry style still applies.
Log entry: mmHg 74
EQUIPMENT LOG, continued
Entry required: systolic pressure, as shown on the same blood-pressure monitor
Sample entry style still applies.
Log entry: mmHg 99
